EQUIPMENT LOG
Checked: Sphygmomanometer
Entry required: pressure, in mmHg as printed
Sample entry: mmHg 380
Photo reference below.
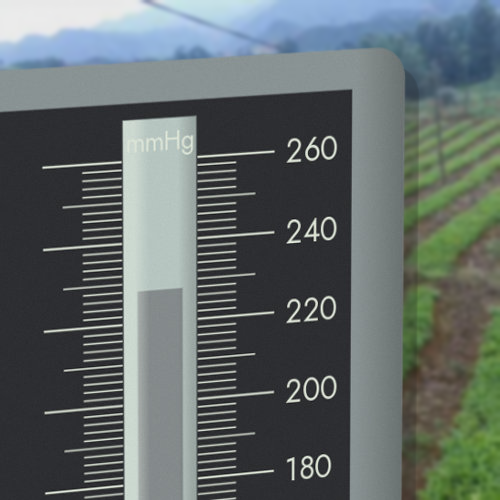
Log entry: mmHg 228
